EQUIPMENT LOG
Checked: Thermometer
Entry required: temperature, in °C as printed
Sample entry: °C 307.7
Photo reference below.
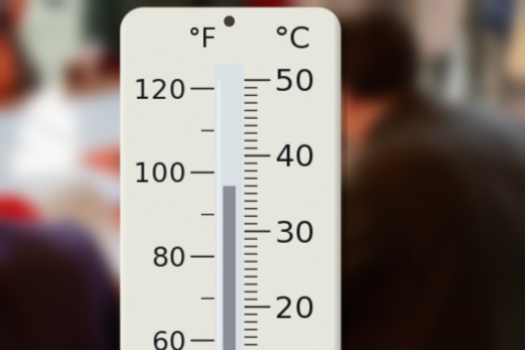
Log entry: °C 36
